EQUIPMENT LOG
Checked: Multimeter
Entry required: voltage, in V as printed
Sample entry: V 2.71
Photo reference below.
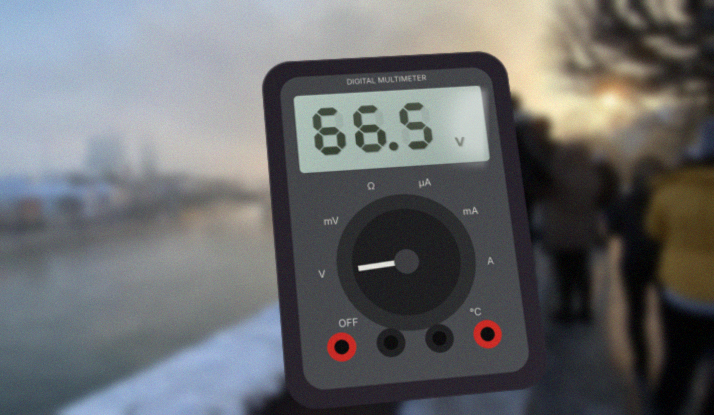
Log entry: V 66.5
